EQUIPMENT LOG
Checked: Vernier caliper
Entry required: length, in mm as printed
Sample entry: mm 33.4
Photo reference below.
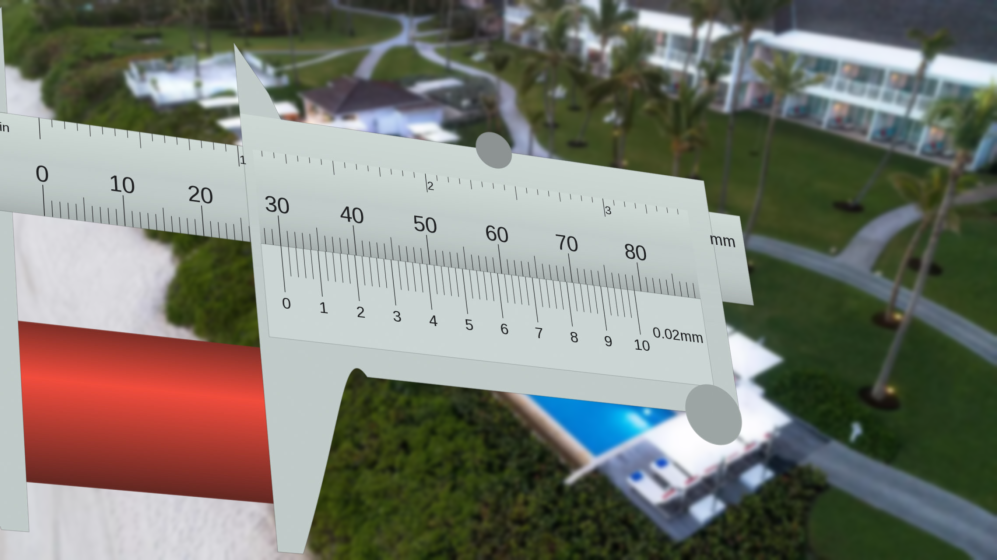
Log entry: mm 30.0
